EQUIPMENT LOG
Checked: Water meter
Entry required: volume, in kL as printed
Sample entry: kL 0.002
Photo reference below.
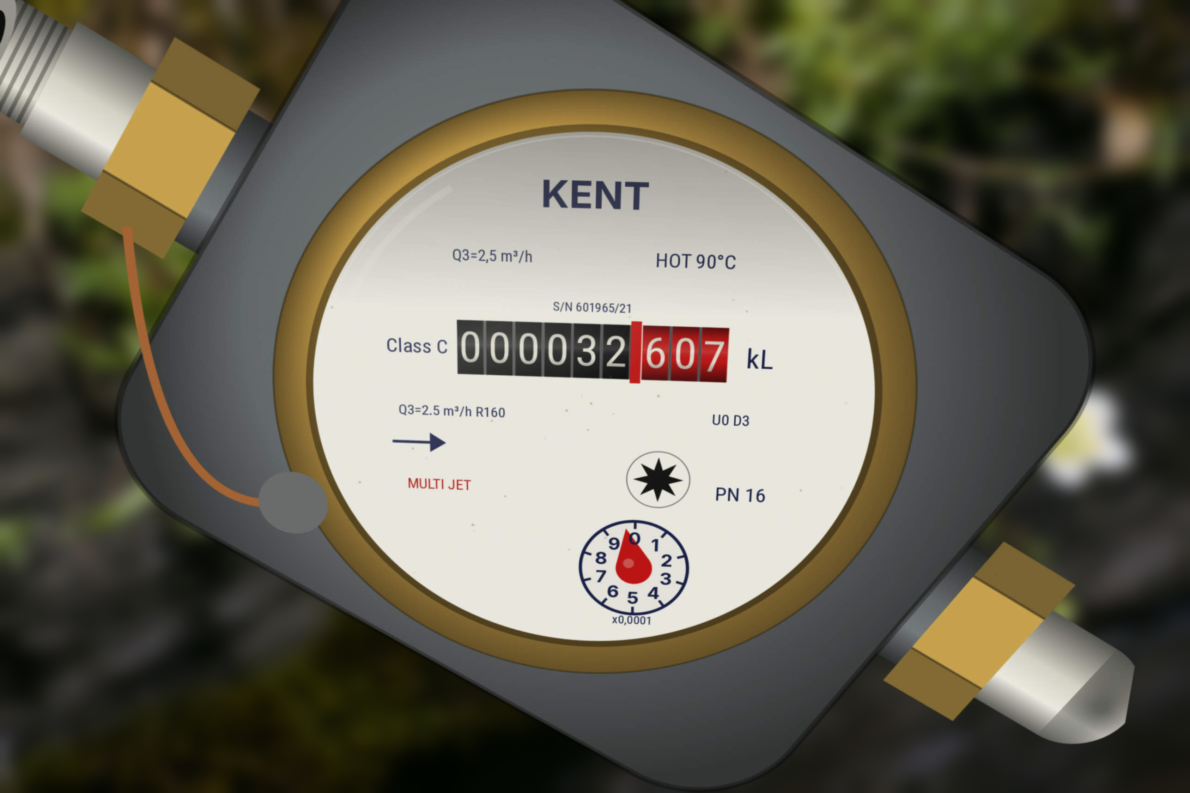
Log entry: kL 32.6069
